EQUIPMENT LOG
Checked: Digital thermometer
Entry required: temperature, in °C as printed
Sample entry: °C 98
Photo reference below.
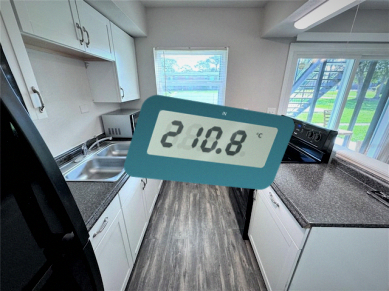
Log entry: °C 210.8
